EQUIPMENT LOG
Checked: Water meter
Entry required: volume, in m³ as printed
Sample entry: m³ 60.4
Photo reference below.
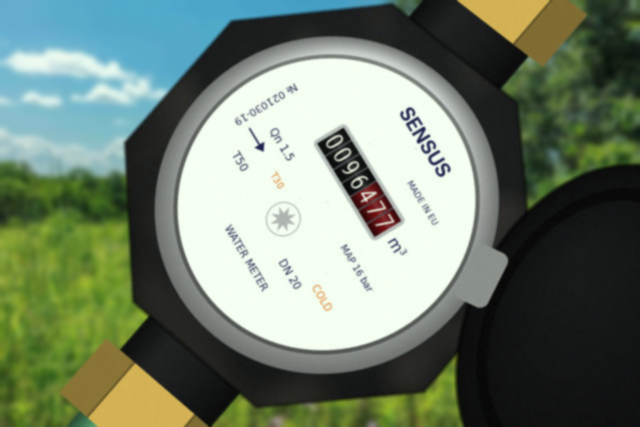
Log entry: m³ 96.477
